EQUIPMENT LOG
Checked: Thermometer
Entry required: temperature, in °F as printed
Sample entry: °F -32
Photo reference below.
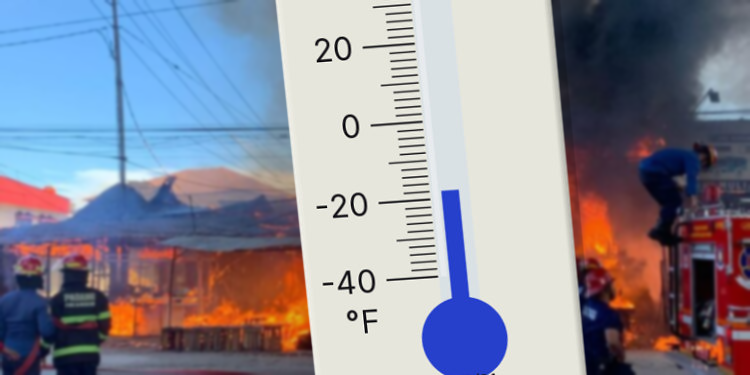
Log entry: °F -18
